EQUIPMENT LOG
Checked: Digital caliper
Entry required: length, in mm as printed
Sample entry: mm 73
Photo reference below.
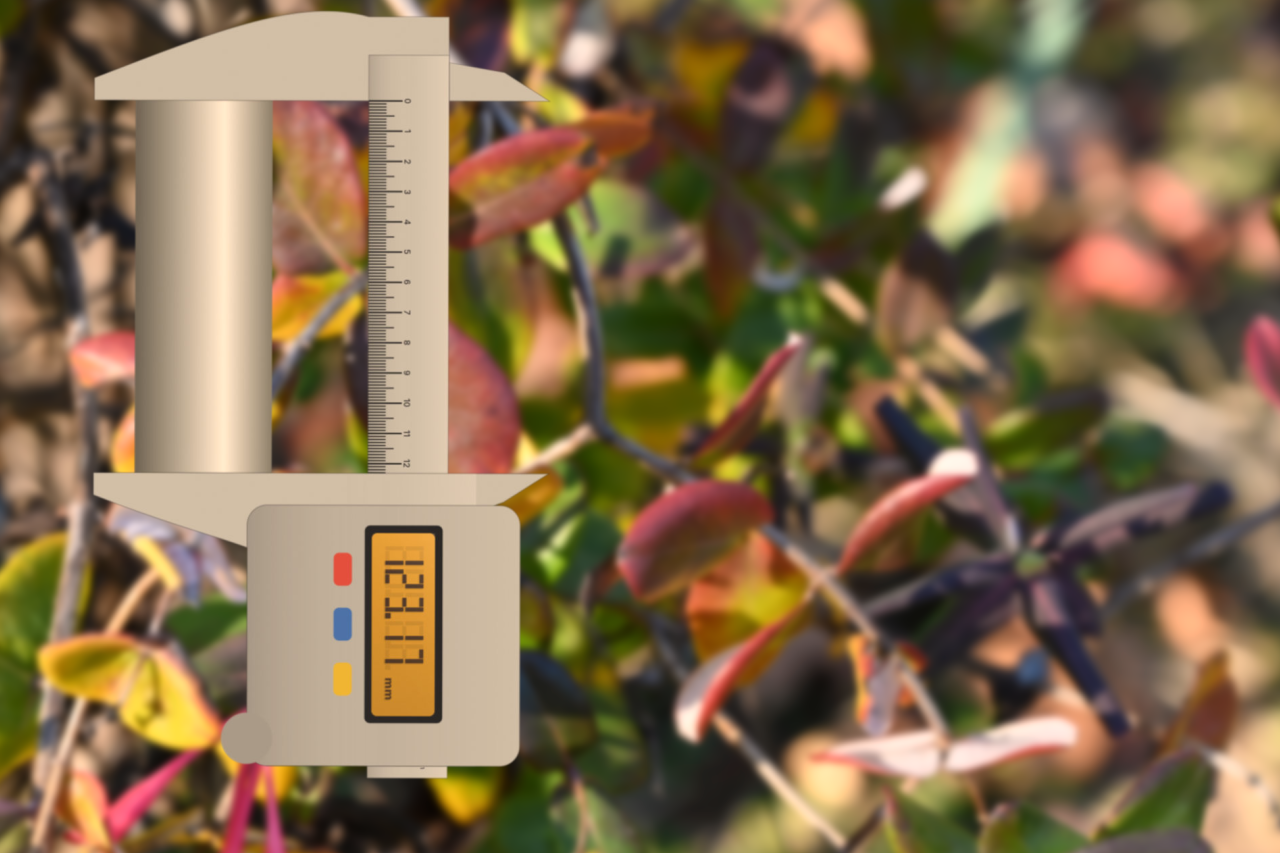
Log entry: mm 123.17
